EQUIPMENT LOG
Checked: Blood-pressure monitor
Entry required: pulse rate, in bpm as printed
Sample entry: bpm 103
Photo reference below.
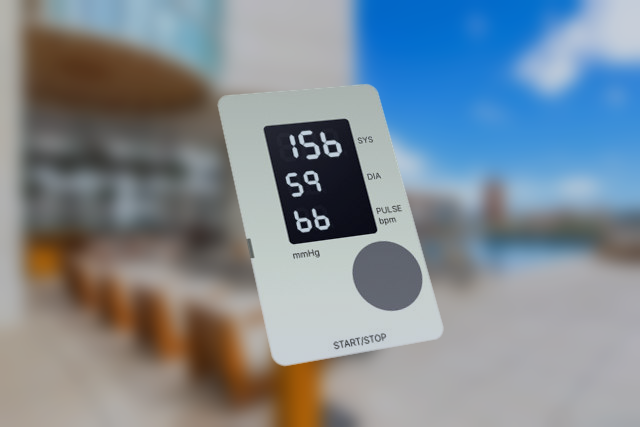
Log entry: bpm 66
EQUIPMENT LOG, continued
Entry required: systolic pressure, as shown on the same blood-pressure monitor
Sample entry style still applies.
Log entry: mmHg 156
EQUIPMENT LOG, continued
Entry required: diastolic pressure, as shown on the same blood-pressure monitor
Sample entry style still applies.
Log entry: mmHg 59
